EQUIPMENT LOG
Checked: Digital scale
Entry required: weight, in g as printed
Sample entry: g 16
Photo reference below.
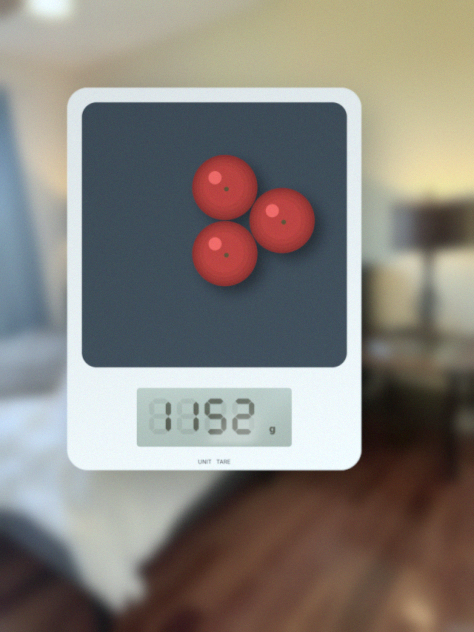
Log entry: g 1152
